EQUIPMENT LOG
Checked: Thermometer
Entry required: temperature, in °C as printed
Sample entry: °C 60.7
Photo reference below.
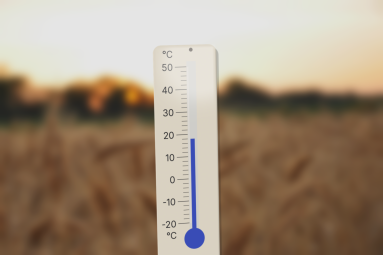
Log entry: °C 18
